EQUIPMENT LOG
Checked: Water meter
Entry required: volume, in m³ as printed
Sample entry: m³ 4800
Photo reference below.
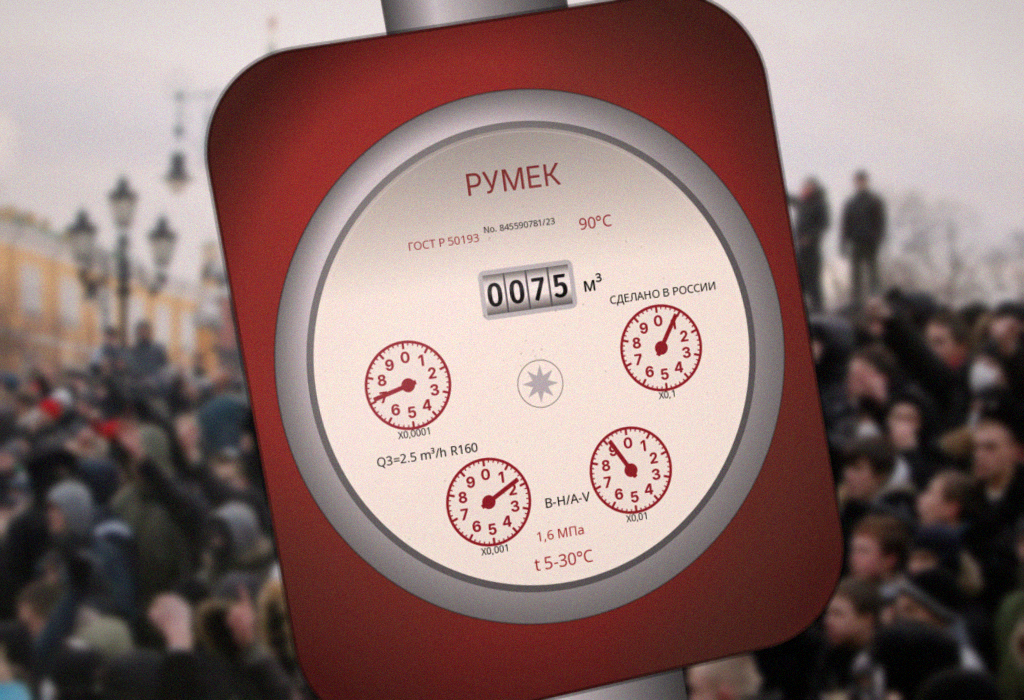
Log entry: m³ 75.0917
